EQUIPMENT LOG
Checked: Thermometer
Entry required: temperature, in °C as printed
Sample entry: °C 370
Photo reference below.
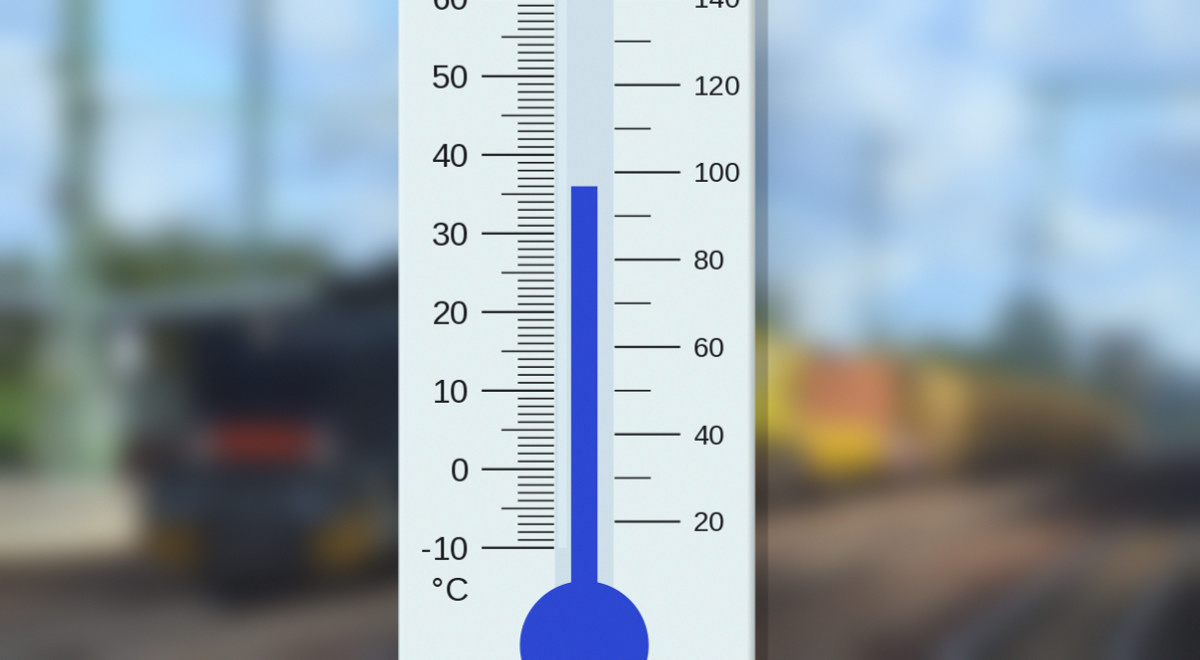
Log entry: °C 36
